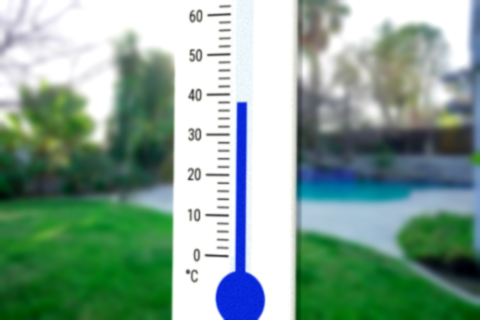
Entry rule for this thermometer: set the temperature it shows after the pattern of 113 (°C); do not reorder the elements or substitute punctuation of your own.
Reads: 38 (°C)
